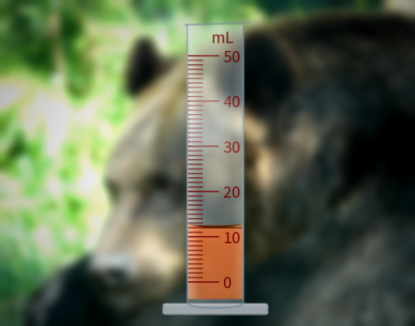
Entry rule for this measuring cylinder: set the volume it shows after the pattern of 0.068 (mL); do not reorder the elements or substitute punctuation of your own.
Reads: 12 (mL)
